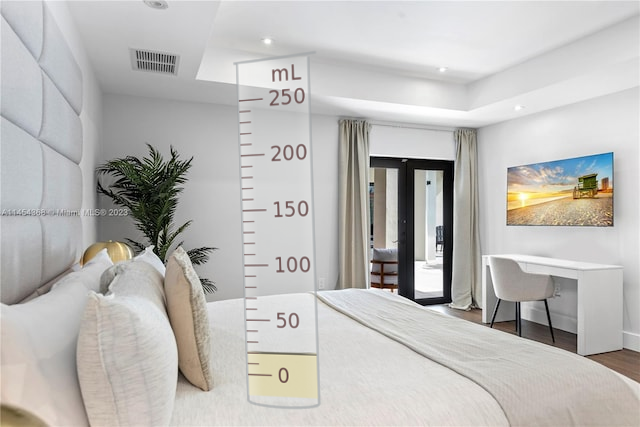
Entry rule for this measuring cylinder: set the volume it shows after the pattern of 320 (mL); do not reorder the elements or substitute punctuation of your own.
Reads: 20 (mL)
